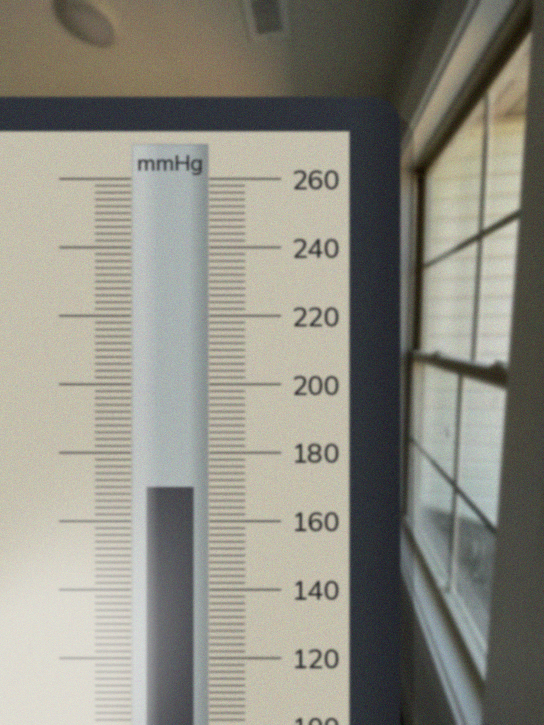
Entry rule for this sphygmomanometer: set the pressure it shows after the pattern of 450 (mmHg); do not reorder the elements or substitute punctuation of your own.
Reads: 170 (mmHg)
